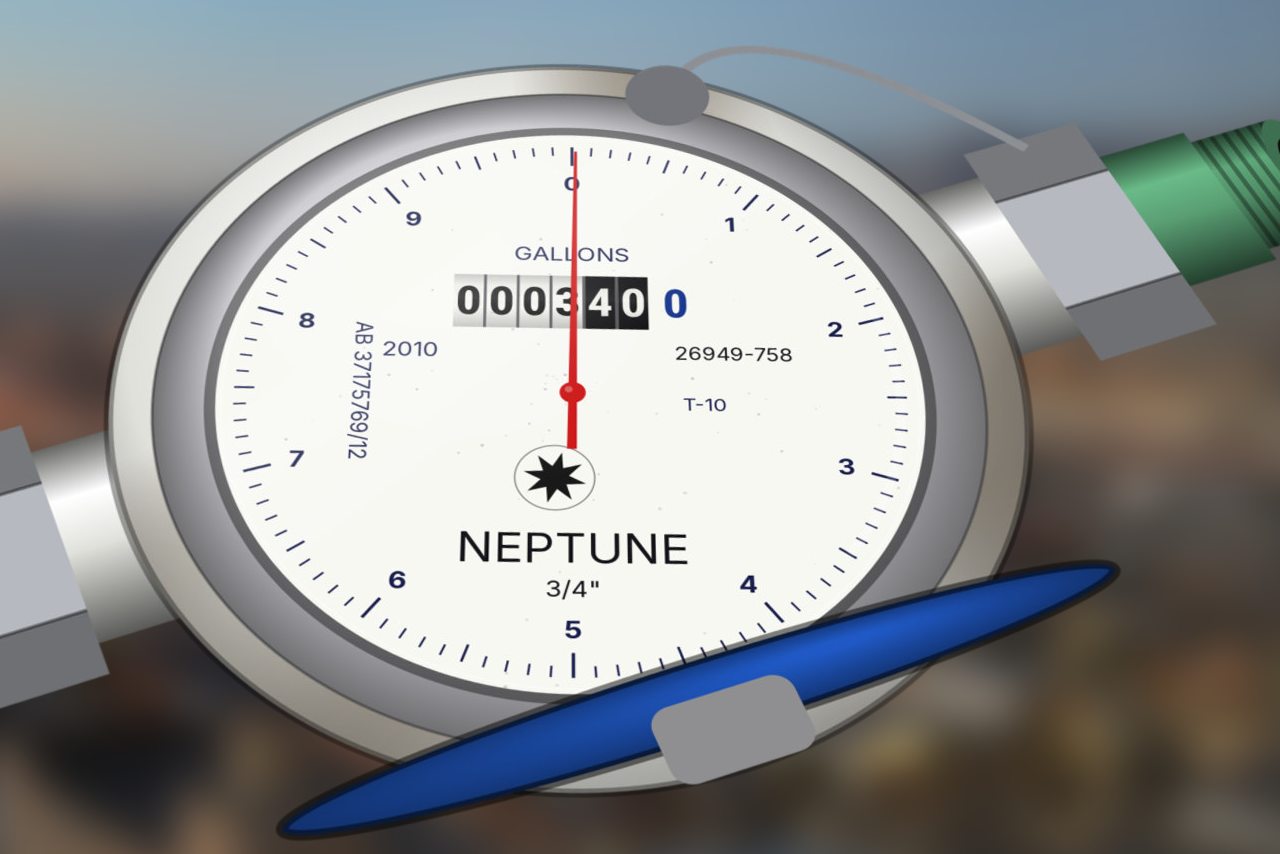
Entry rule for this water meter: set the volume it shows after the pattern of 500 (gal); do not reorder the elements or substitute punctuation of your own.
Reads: 3400.0 (gal)
